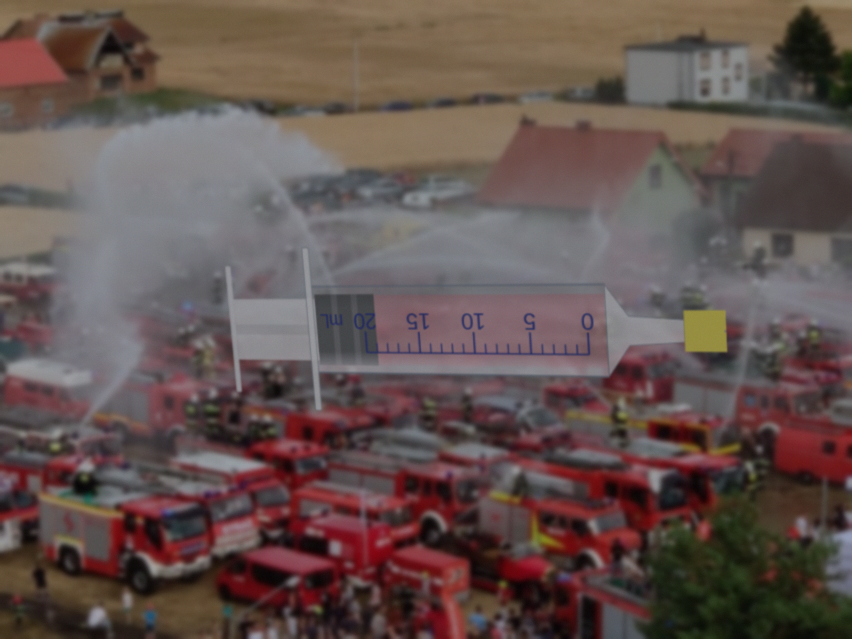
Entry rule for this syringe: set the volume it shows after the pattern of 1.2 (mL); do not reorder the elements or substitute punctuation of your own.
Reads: 19 (mL)
